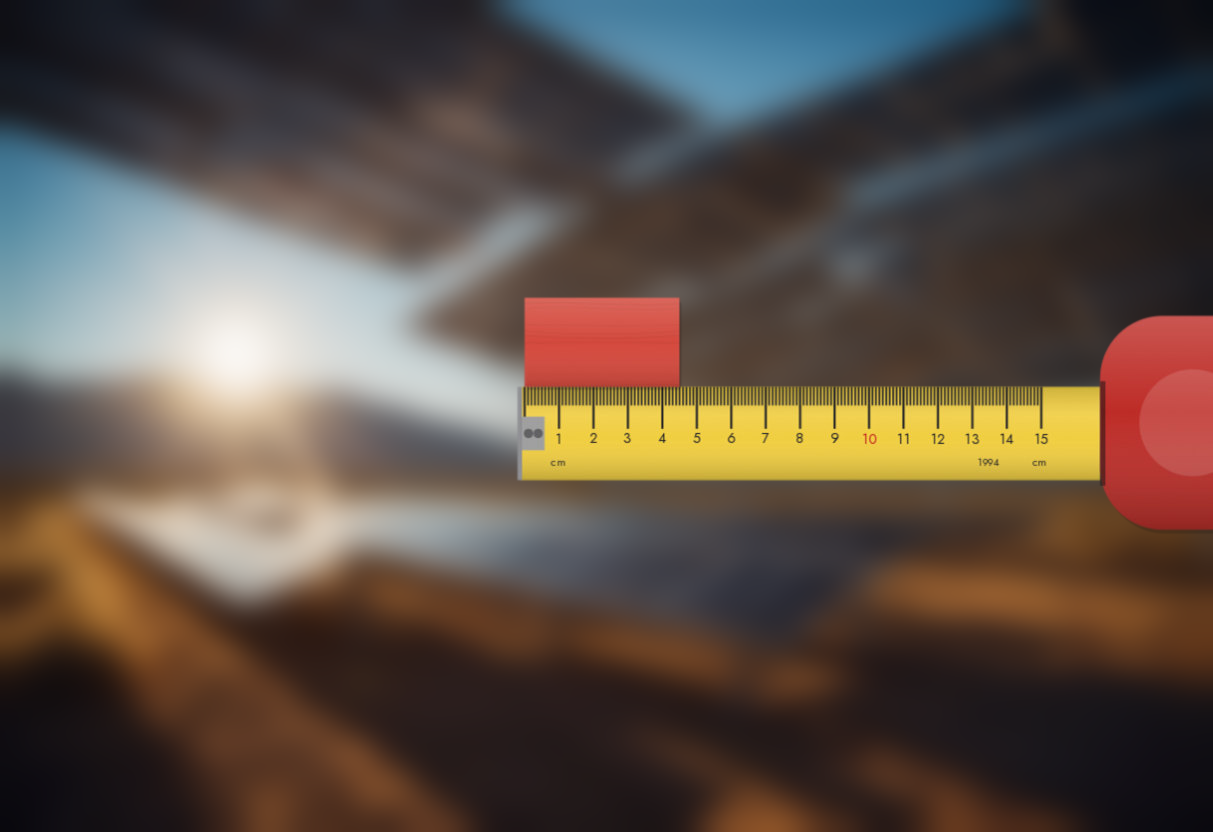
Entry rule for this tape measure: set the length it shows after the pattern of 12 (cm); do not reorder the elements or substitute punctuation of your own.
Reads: 4.5 (cm)
